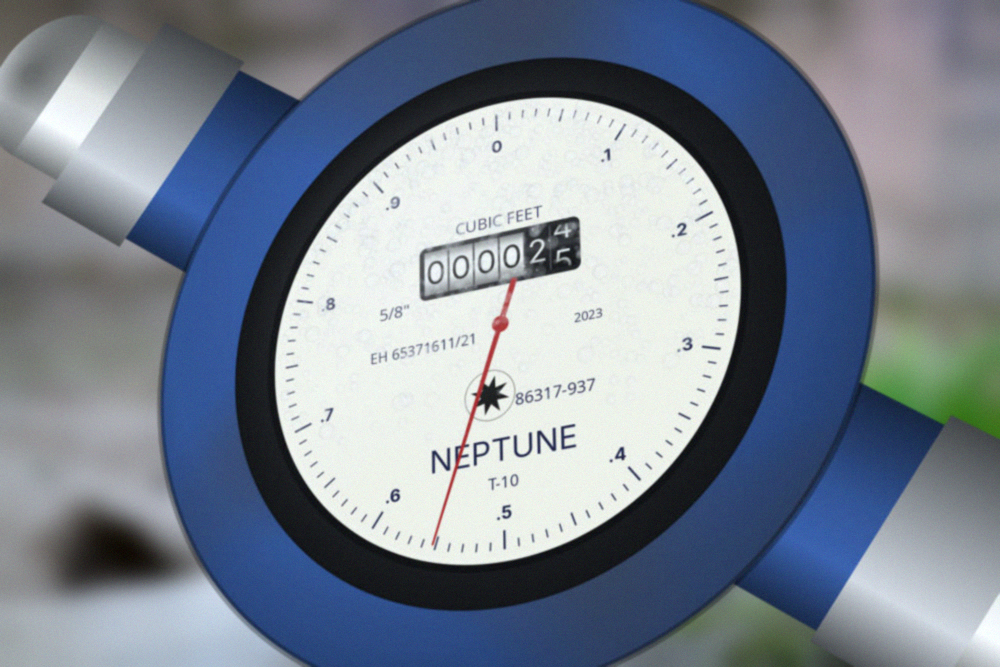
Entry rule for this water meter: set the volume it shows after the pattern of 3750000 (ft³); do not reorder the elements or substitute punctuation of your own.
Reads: 24.55 (ft³)
